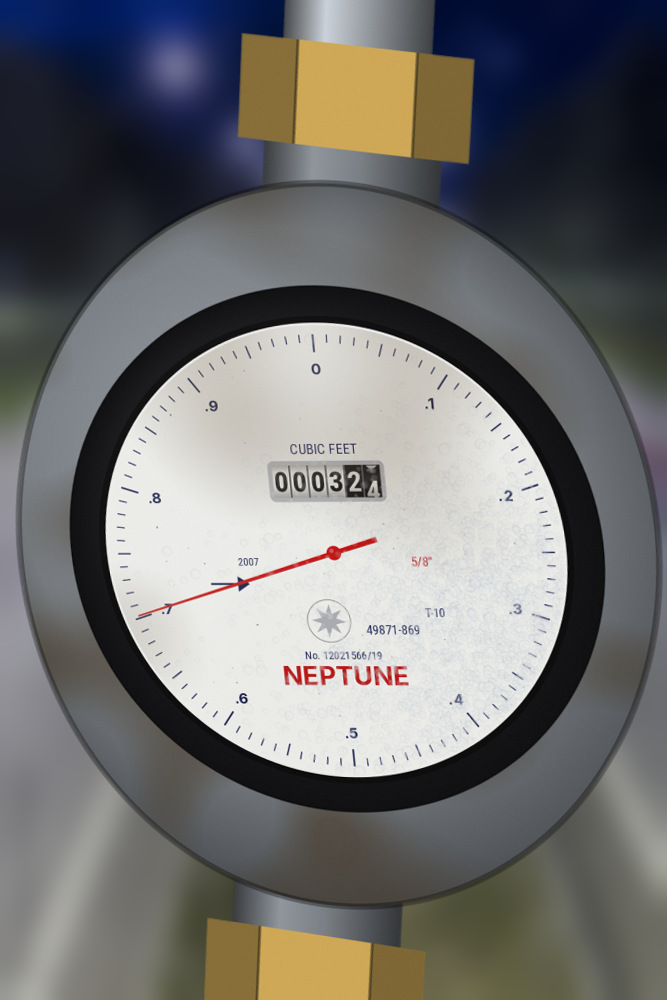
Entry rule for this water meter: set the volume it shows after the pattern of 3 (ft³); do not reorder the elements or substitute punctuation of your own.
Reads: 323.70 (ft³)
